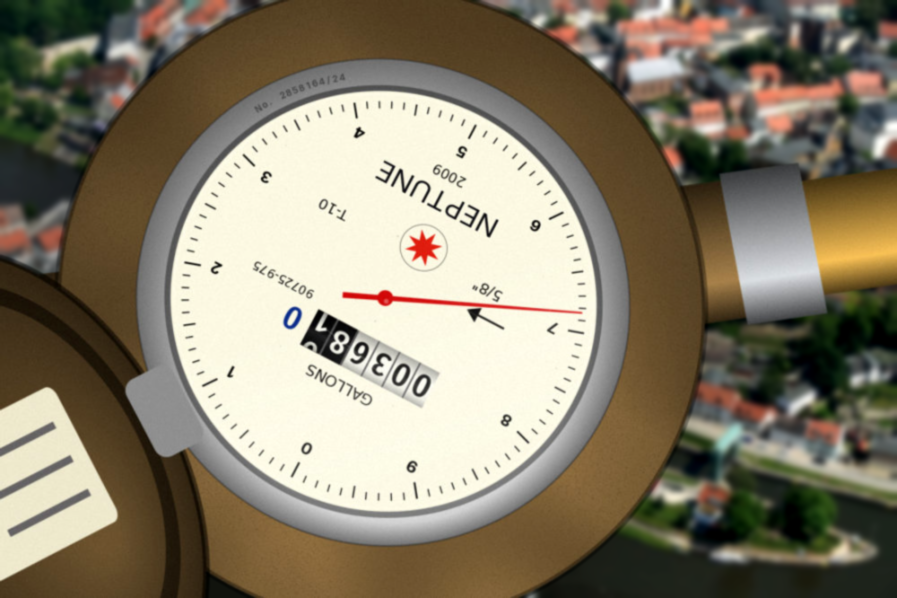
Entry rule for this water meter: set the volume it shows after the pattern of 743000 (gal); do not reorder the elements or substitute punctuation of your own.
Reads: 36806.8 (gal)
